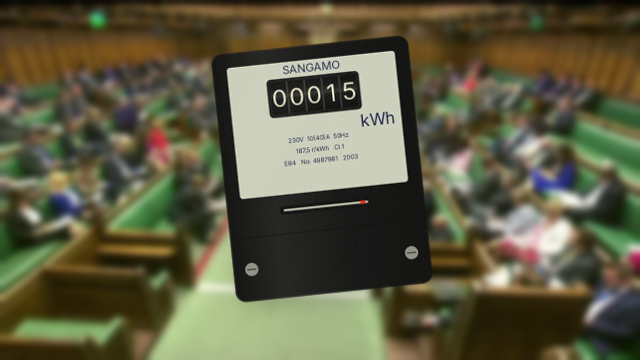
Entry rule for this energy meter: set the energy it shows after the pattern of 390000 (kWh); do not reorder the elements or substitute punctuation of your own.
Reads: 15 (kWh)
